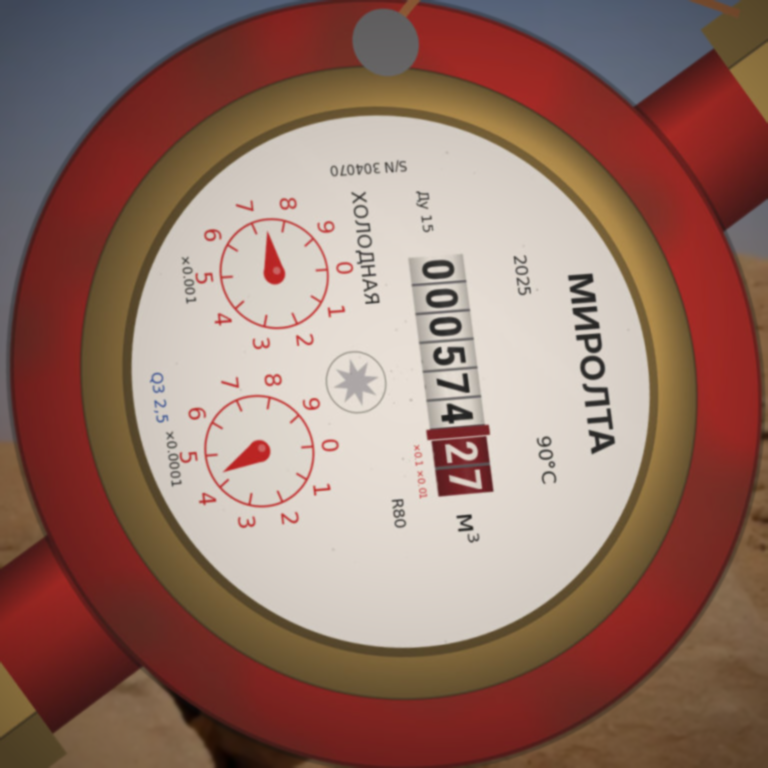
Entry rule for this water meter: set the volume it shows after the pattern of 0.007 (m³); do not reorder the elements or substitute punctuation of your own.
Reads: 574.2774 (m³)
